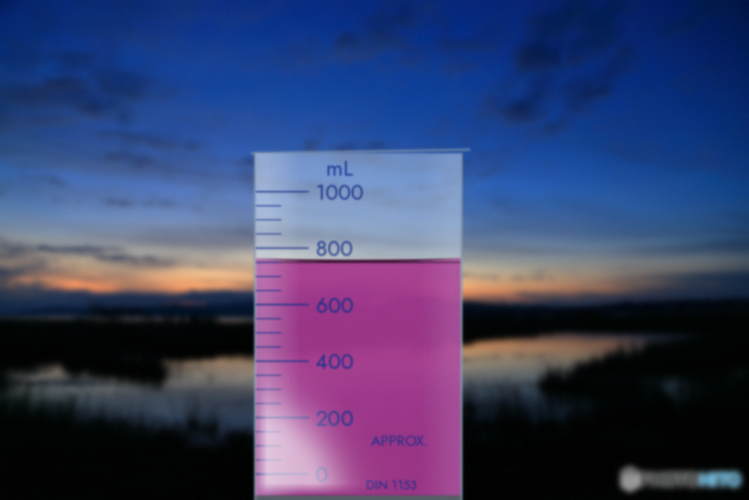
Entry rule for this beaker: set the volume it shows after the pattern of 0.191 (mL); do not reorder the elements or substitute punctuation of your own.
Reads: 750 (mL)
